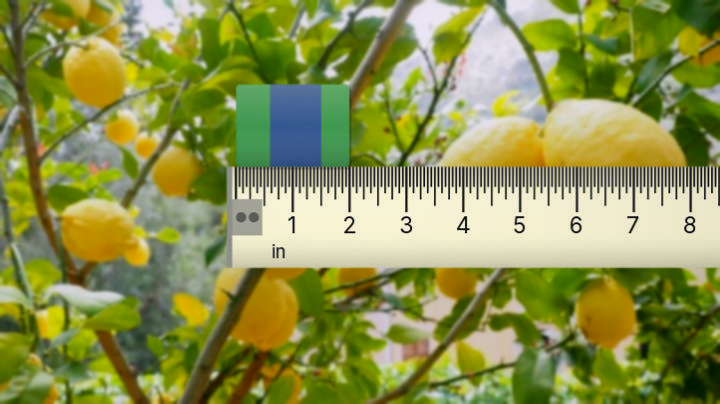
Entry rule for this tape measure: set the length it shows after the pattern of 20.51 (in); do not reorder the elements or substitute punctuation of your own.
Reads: 2 (in)
